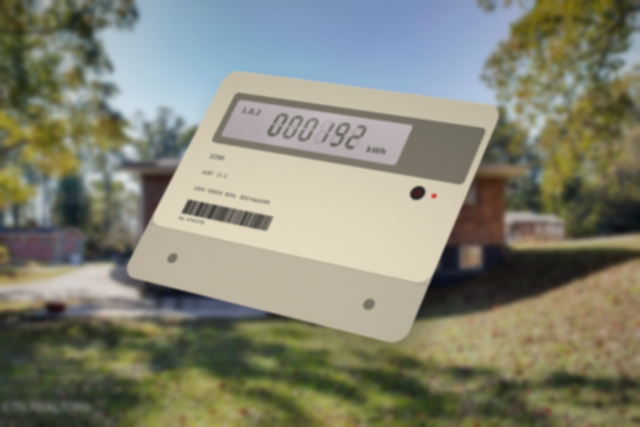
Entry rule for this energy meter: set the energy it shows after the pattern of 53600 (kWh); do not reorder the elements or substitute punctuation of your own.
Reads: 192 (kWh)
